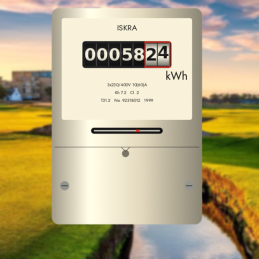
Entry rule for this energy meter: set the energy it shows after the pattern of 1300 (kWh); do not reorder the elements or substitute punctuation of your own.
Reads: 58.24 (kWh)
